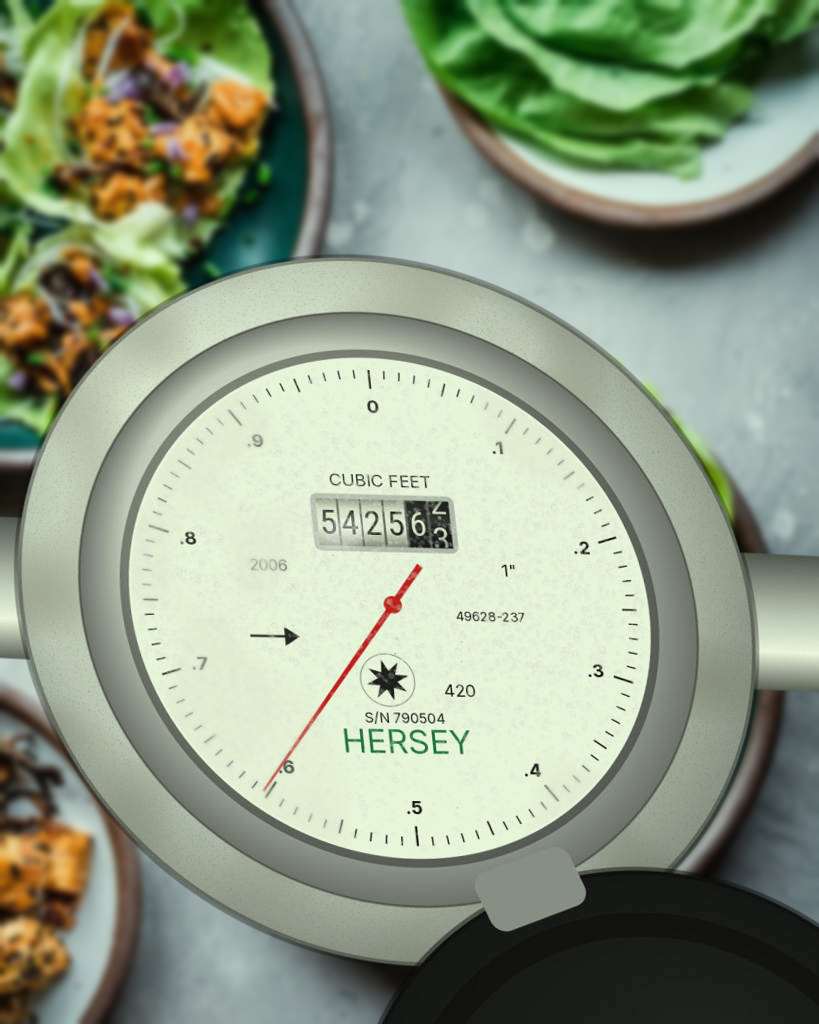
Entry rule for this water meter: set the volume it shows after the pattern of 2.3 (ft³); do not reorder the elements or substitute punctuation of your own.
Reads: 542562.60 (ft³)
